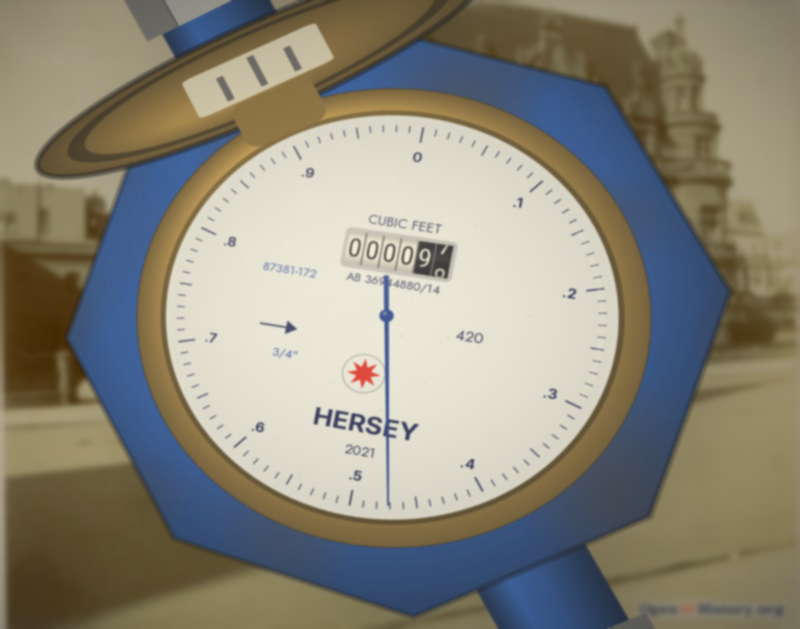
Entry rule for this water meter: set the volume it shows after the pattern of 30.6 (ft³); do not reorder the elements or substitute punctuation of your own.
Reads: 97.47 (ft³)
